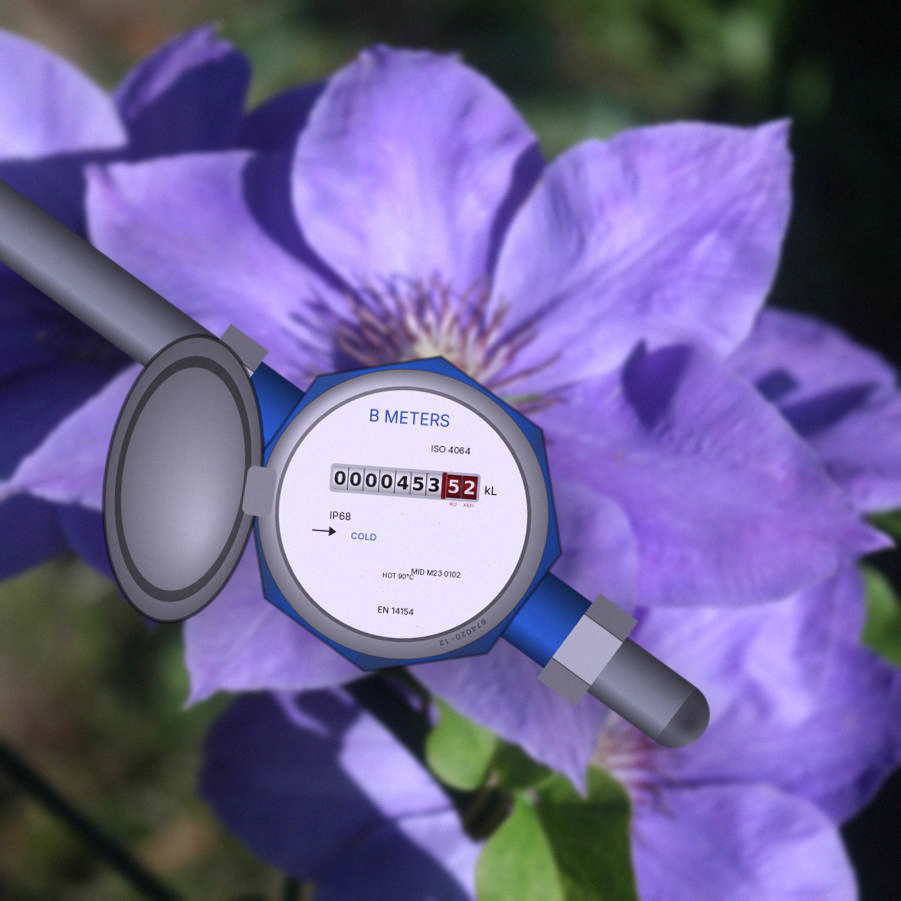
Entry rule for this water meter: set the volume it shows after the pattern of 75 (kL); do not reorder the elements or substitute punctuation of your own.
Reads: 453.52 (kL)
